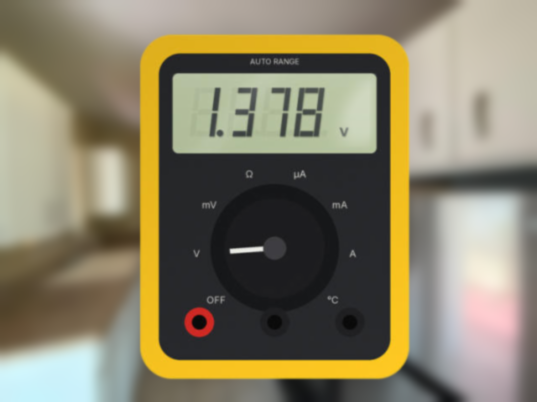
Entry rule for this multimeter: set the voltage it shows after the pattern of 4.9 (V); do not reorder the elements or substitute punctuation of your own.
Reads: 1.378 (V)
